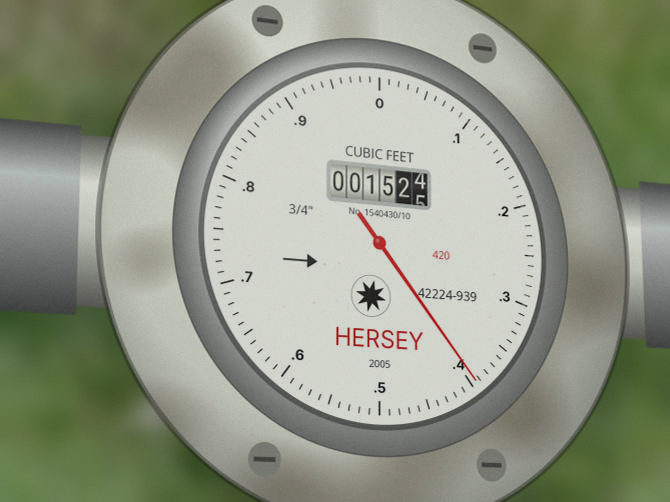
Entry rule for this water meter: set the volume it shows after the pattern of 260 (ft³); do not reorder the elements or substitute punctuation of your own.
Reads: 1524.39 (ft³)
